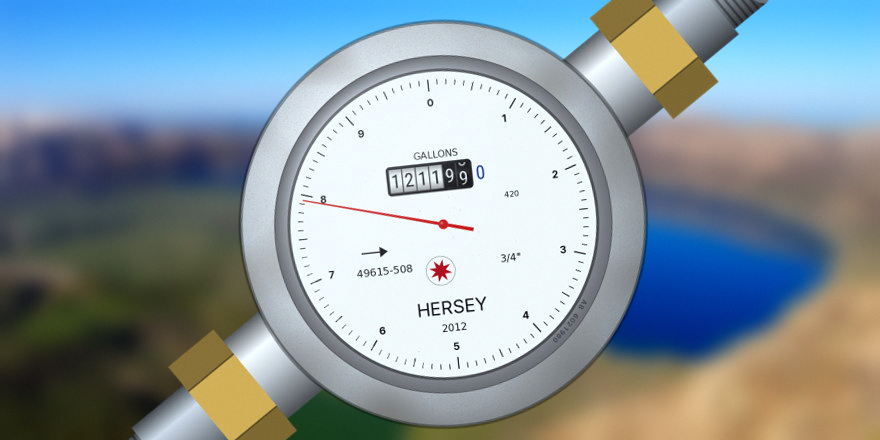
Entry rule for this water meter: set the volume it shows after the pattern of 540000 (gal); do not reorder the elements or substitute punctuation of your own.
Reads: 1211987.9 (gal)
